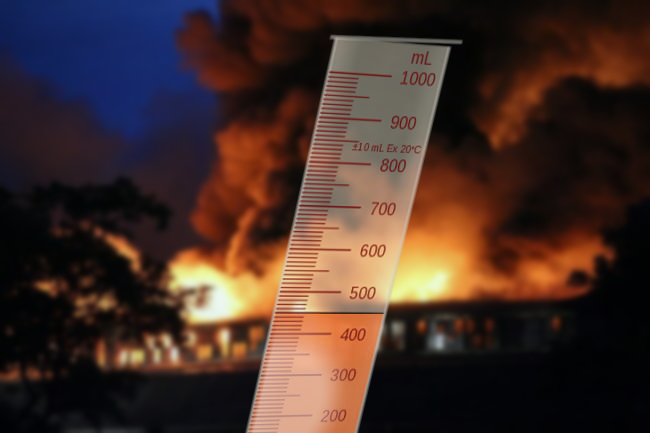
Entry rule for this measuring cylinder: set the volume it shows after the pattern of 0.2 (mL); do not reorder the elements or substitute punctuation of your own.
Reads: 450 (mL)
